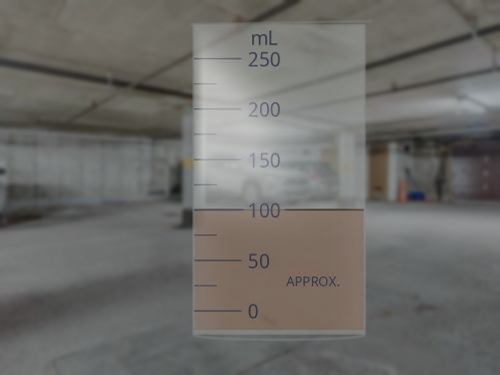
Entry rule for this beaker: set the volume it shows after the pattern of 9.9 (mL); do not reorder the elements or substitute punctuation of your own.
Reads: 100 (mL)
